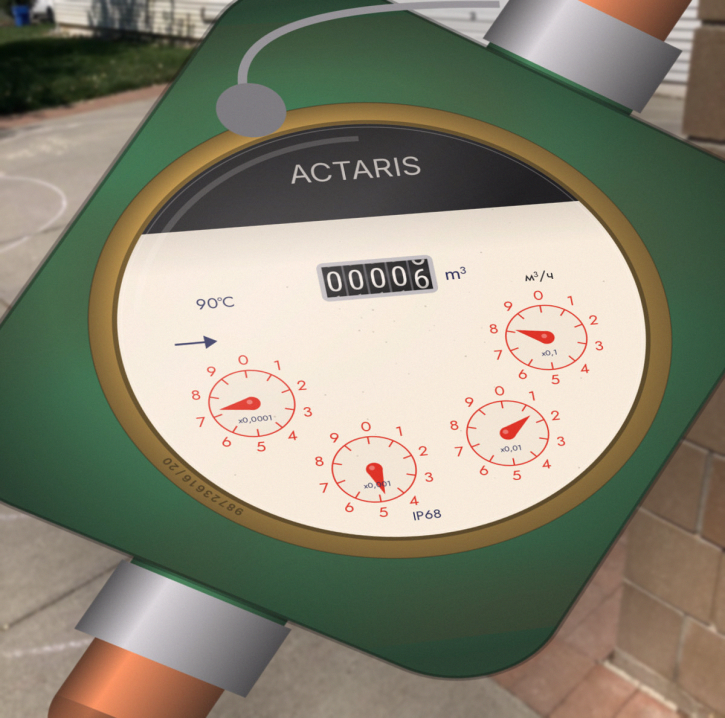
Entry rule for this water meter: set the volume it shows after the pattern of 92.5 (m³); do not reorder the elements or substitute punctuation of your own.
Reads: 5.8147 (m³)
